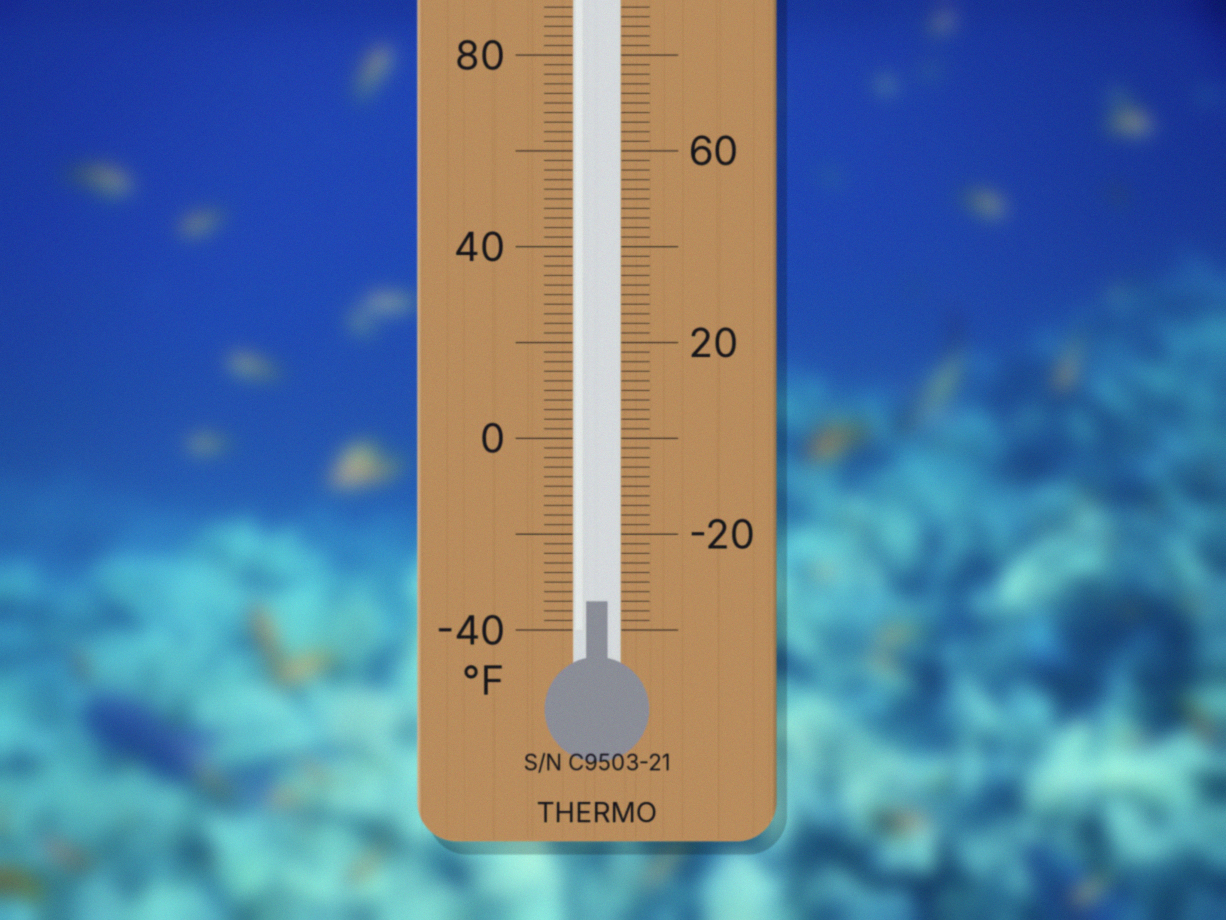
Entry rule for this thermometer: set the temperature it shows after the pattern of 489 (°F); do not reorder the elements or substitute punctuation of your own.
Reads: -34 (°F)
